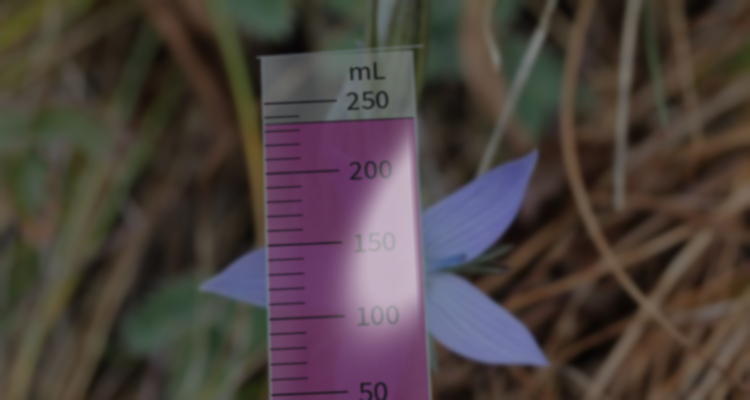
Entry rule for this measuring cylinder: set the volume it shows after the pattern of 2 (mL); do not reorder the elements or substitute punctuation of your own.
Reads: 235 (mL)
